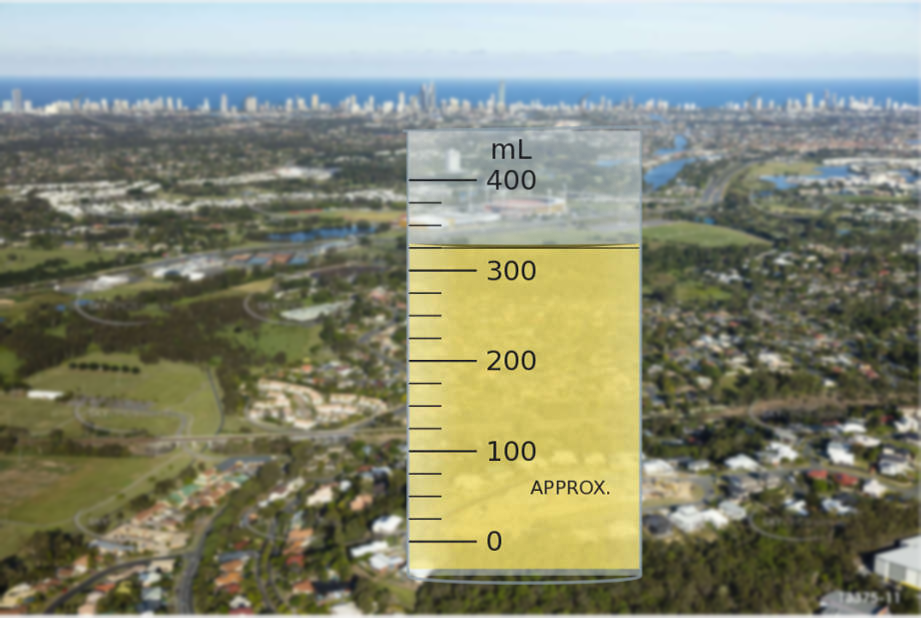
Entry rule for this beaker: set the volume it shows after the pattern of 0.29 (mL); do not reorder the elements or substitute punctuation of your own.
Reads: 325 (mL)
